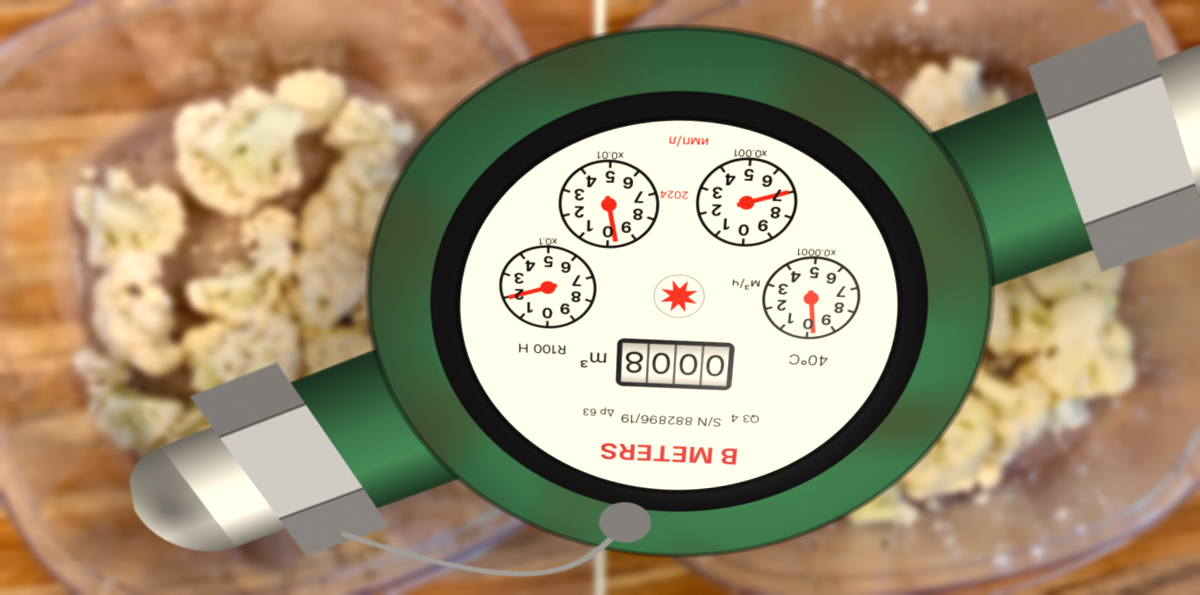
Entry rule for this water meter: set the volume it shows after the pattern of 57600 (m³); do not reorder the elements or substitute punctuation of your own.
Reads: 8.1969 (m³)
